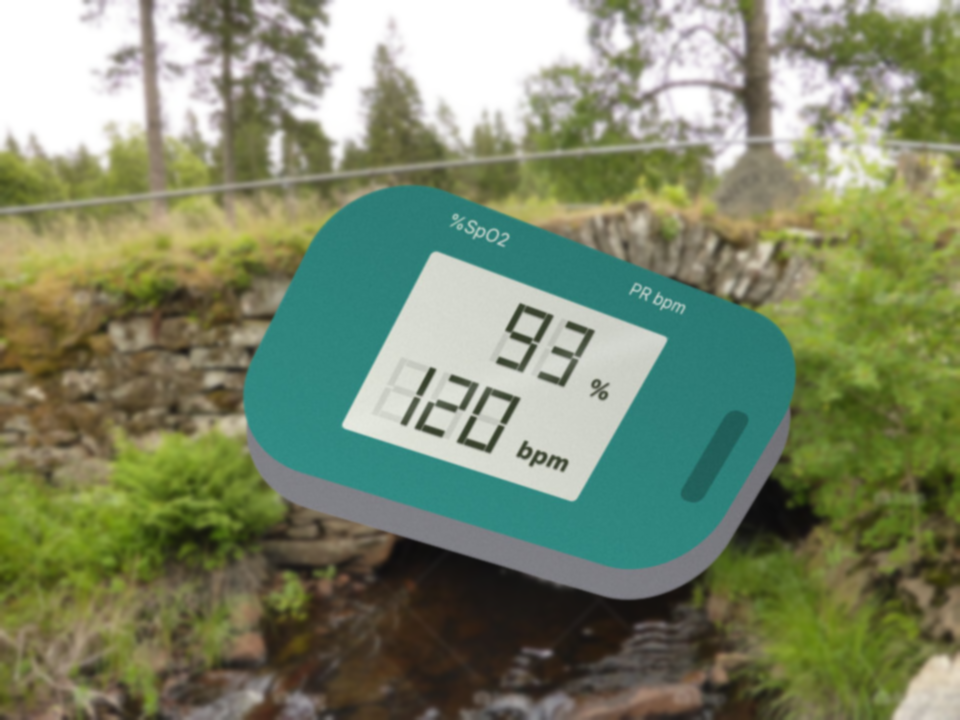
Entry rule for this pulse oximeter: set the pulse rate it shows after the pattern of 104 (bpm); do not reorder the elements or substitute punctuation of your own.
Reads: 120 (bpm)
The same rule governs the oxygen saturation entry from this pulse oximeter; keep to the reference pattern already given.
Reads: 93 (%)
